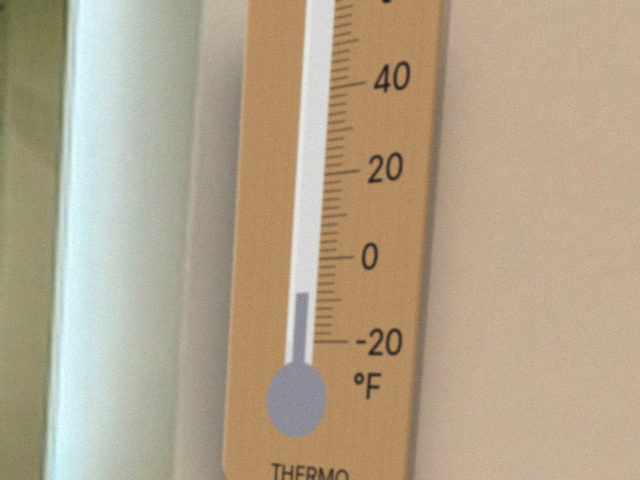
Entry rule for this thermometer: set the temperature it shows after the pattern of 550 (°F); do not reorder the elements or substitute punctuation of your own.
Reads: -8 (°F)
